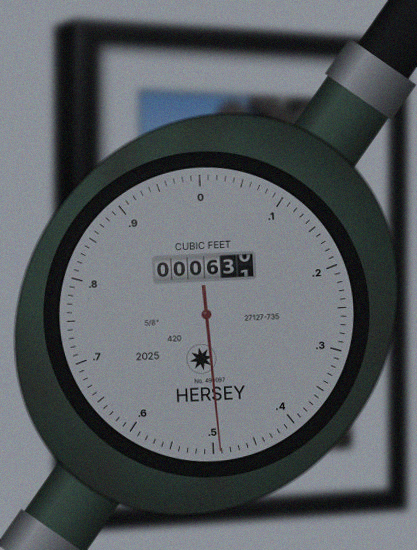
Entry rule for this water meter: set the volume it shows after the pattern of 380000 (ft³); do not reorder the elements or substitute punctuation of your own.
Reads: 630.49 (ft³)
